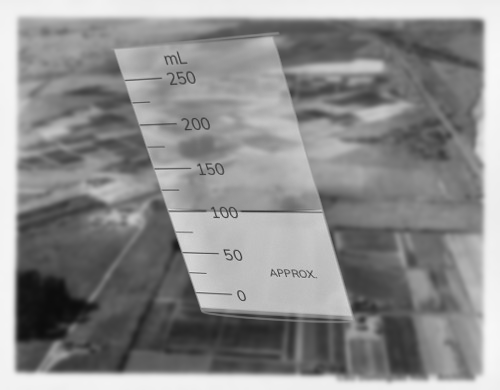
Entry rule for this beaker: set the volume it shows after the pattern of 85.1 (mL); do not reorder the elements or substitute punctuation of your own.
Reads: 100 (mL)
